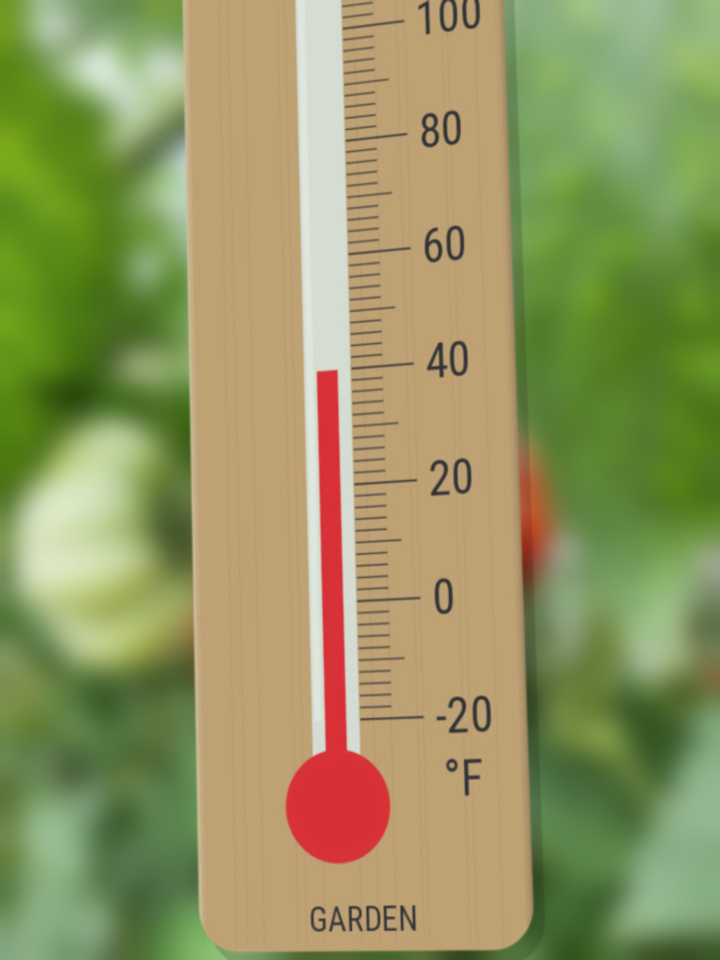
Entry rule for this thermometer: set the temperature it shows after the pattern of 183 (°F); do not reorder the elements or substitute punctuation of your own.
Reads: 40 (°F)
